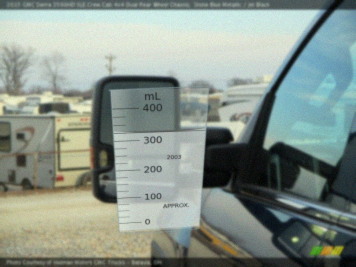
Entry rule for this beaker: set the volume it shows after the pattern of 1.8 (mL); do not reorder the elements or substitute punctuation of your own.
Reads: 325 (mL)
